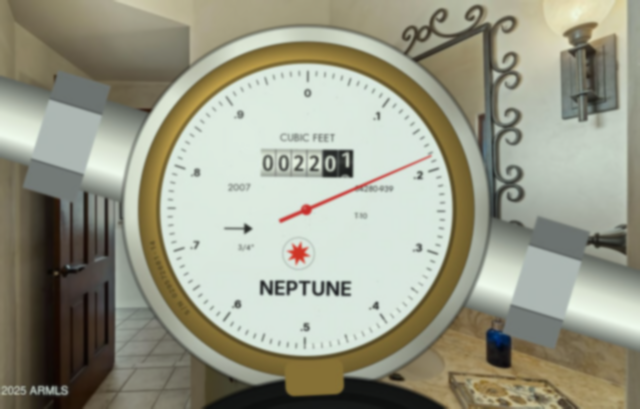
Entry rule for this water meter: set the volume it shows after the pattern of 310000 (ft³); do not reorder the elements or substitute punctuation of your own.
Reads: 2201.18 (ft³)
